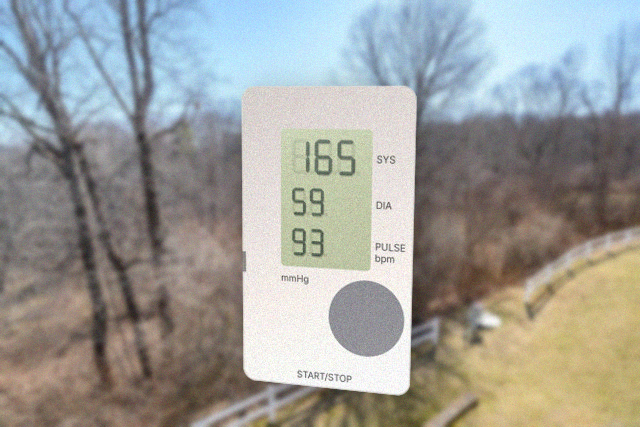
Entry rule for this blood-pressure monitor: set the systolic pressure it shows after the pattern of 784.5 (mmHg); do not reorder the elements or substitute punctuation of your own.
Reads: 165 (mmHg)
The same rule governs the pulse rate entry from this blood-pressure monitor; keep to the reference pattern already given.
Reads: 93 (bpm)
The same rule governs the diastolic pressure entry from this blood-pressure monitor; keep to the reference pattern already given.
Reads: 59 (mmHg)
